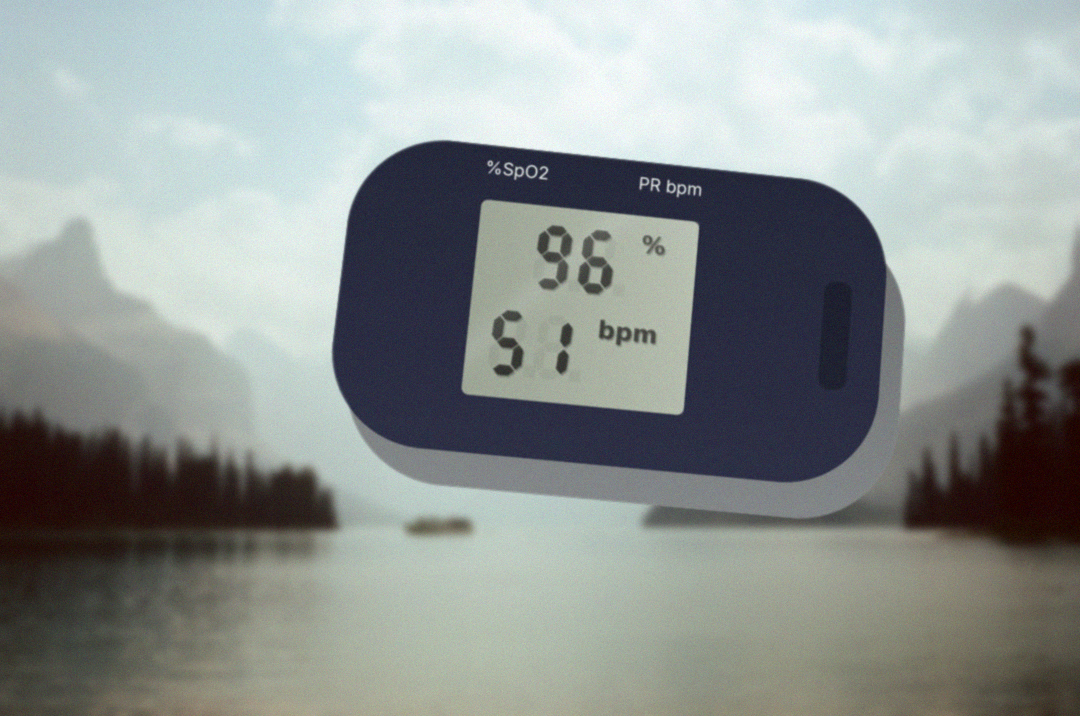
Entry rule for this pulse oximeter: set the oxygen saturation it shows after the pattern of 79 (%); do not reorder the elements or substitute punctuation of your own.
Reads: 96 (%)
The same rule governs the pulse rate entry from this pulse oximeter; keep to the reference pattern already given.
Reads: 51 (bpm)
